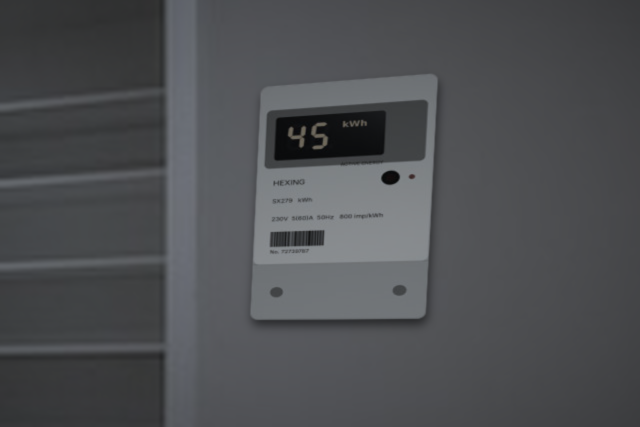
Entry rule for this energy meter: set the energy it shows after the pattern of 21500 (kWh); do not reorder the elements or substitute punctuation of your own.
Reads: 45 (kWh)
